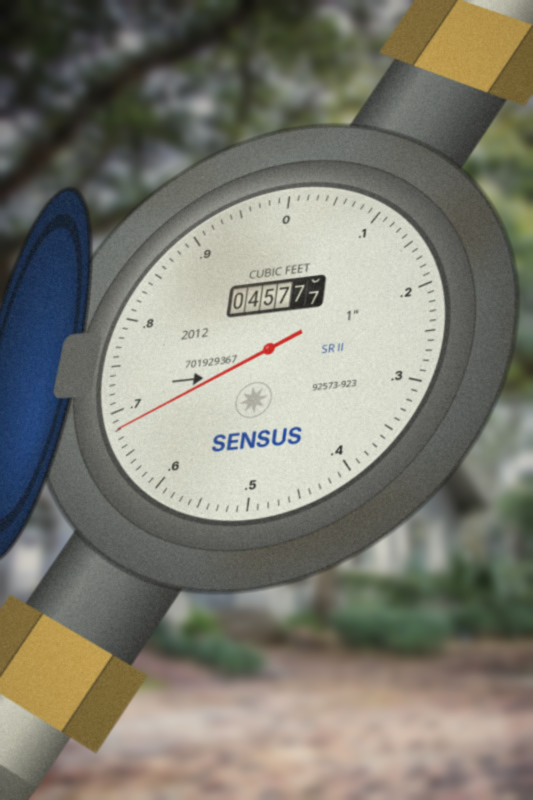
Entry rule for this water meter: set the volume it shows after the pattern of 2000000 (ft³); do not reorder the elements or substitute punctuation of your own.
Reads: 45776.68 (ft³)
